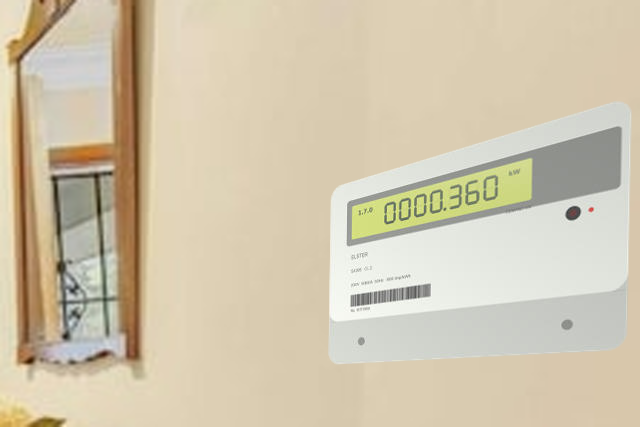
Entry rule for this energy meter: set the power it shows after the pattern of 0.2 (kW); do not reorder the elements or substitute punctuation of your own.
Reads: 0.360 (kW)
